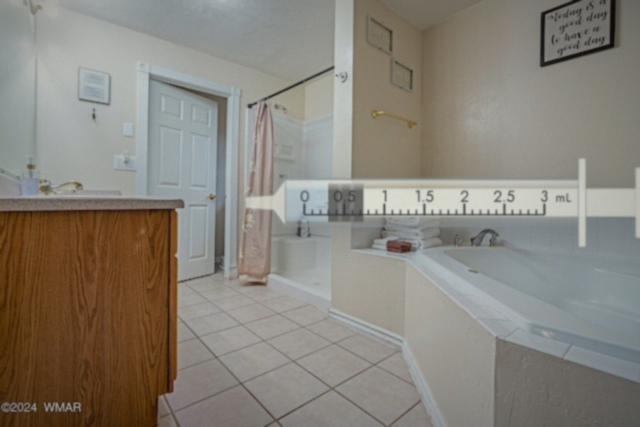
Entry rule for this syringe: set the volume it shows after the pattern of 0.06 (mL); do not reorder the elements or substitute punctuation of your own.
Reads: 0.3 (mL)
